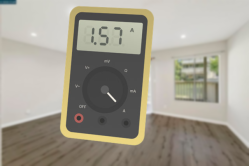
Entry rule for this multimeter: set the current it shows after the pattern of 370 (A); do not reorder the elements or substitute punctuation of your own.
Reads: 1.57 (A)
